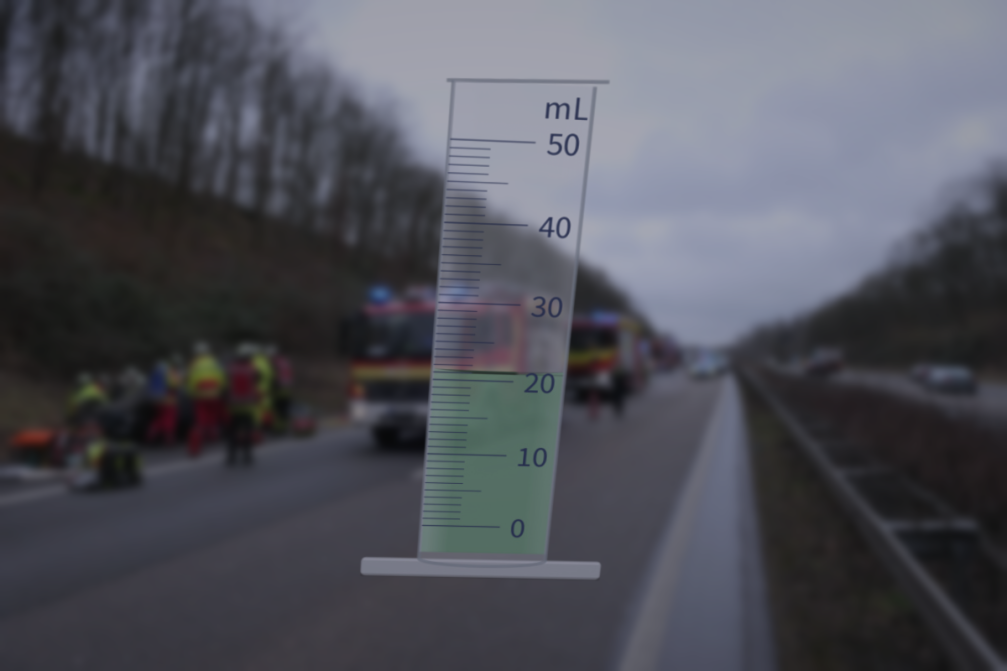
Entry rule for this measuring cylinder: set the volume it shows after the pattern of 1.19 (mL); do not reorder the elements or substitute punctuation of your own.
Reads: 21 (mL)
